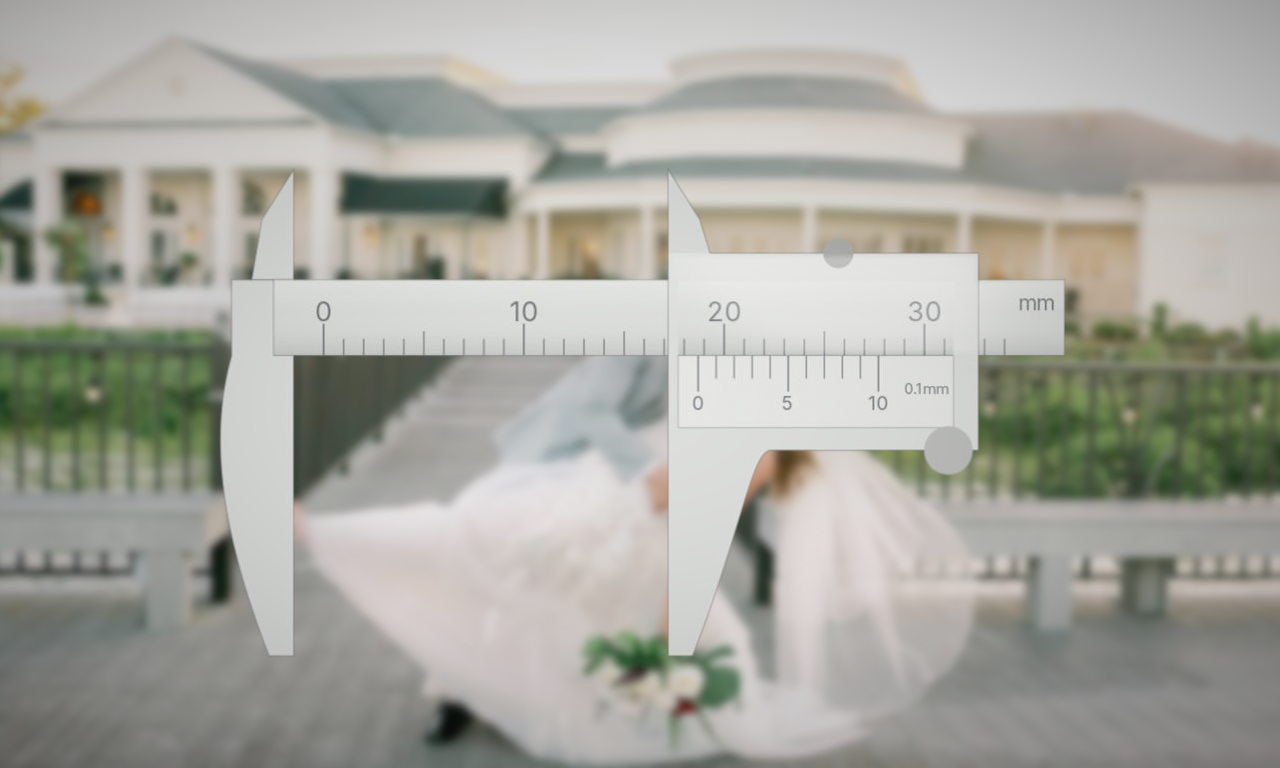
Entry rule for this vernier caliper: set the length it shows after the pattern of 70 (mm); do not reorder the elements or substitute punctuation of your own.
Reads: 18.7 (mm)
